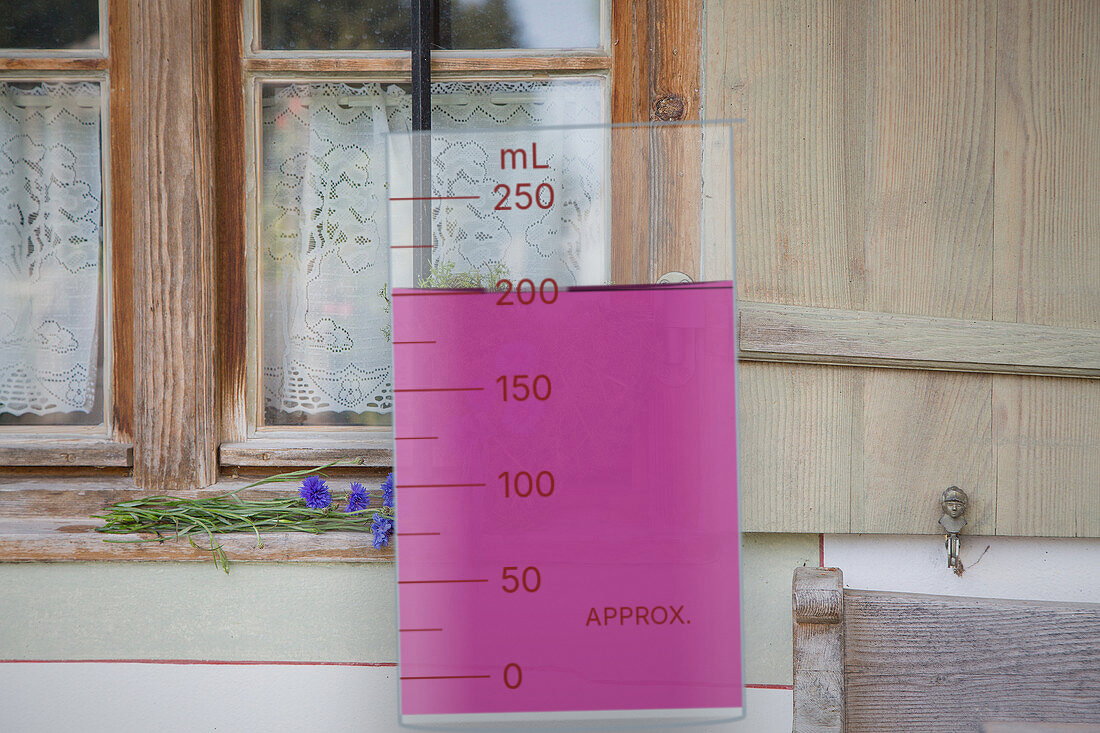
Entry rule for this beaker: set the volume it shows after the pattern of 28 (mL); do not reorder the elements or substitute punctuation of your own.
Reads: 200 (mL)
